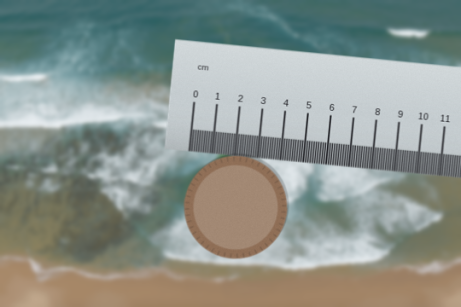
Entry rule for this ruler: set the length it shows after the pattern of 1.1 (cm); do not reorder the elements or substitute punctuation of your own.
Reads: 4.5 (cm)
